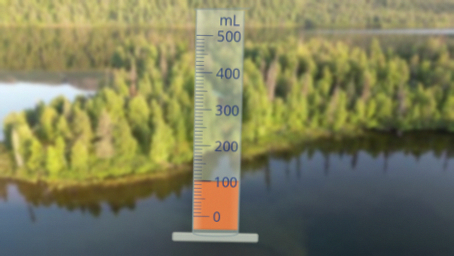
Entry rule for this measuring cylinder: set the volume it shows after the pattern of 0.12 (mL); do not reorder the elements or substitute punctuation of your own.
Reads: 100 (mL)
